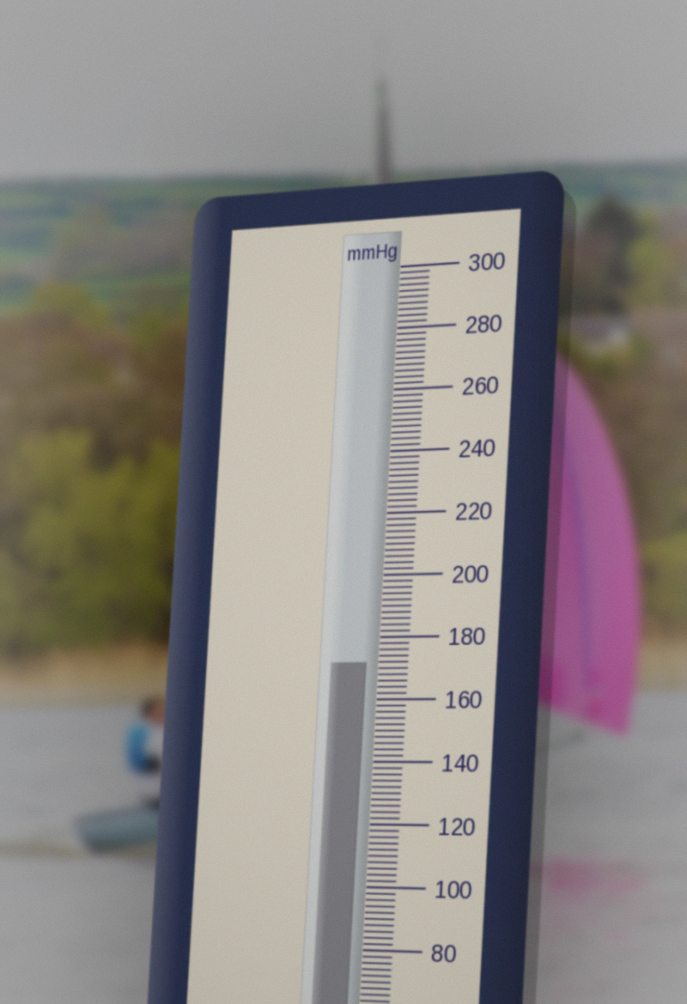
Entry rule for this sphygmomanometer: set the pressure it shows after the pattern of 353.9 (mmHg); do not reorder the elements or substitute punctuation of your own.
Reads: 172 (mmHg)
